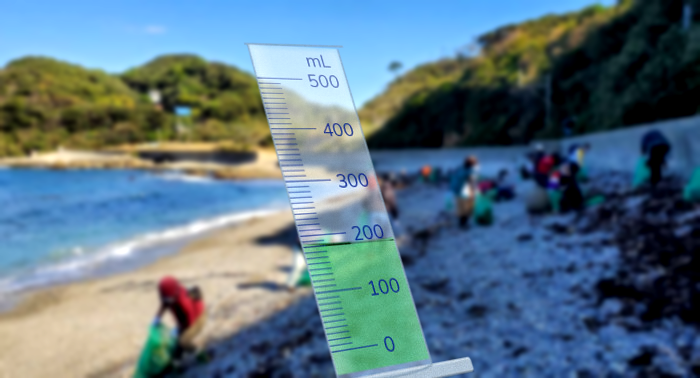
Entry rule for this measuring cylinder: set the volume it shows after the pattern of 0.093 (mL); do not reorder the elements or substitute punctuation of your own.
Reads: 180 (mL)
